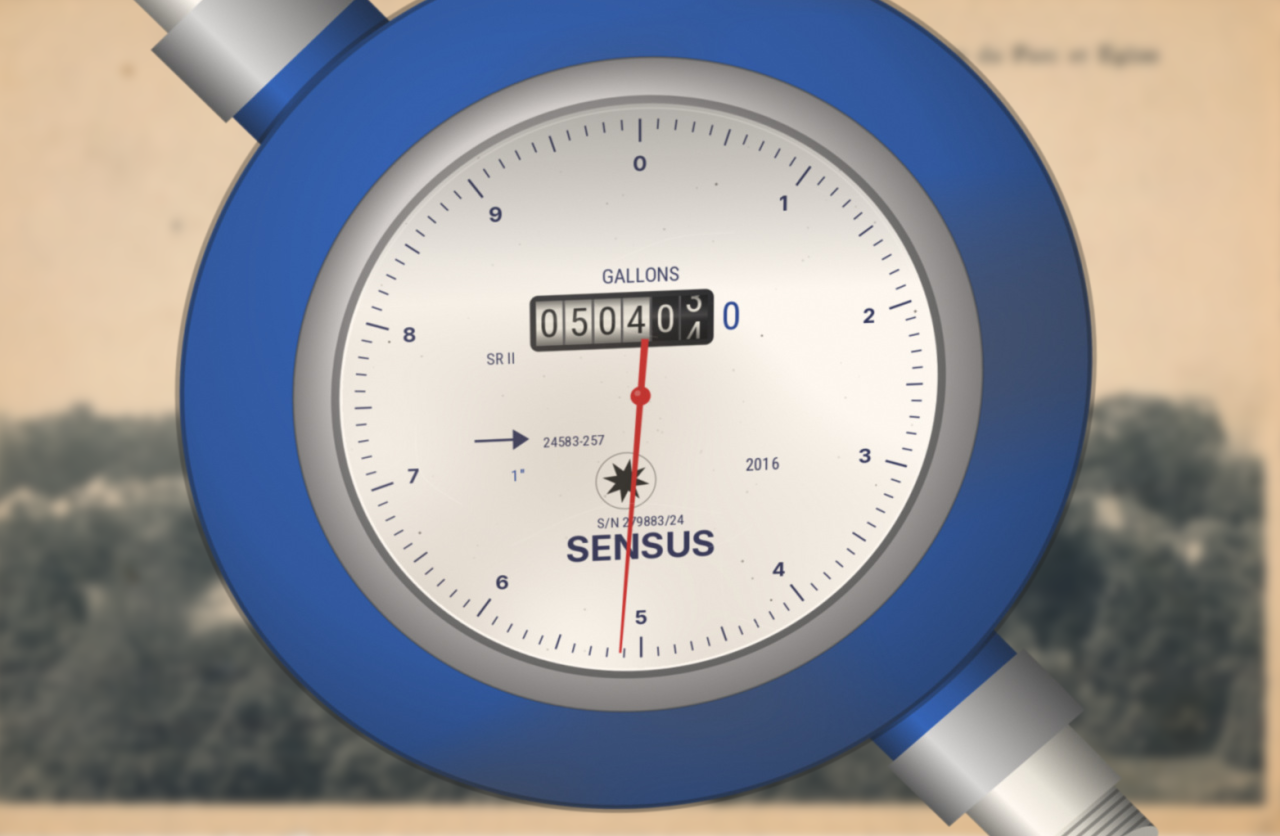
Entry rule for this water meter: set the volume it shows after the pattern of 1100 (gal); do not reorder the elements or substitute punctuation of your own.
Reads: 504035.1 (gal)
